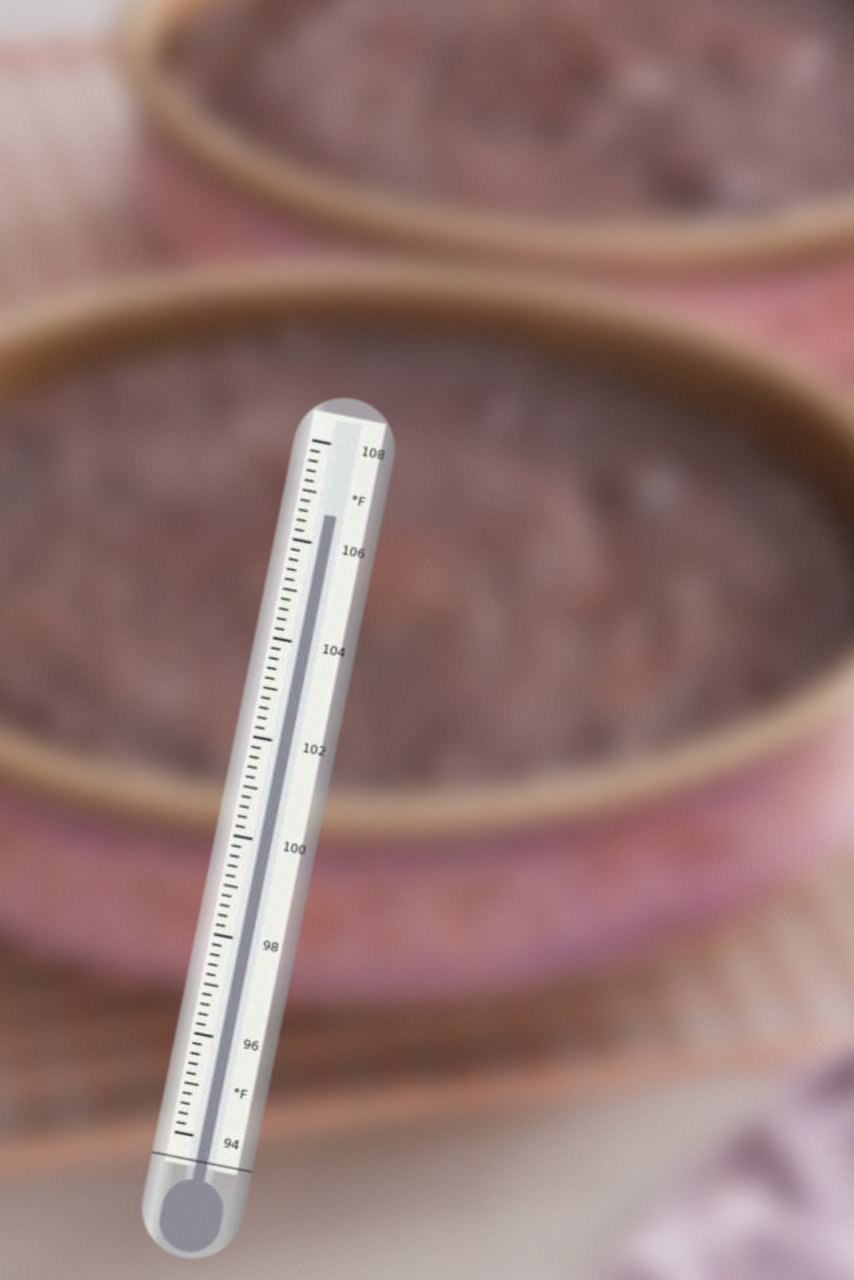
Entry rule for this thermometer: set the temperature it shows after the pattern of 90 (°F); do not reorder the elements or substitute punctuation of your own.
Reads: 106.6 (°F)
